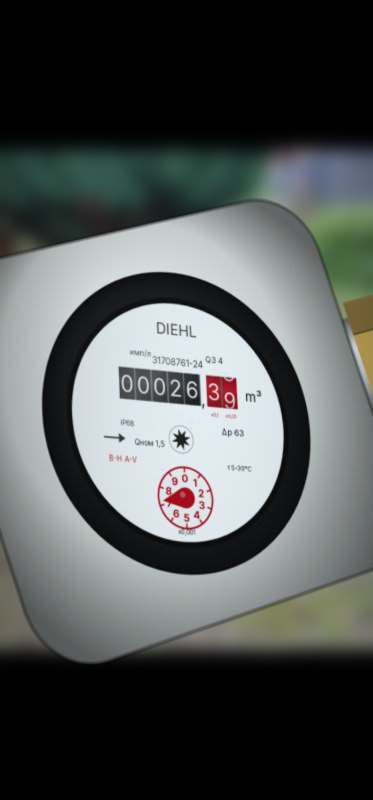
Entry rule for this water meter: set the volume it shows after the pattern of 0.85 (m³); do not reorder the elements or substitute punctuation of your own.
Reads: 26.387 (m³)
